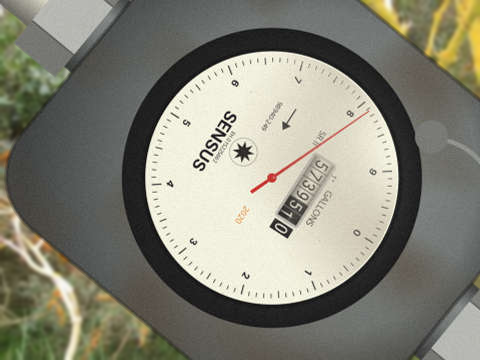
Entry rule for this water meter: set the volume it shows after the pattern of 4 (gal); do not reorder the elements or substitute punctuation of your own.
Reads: 5739508.1 (gal)
